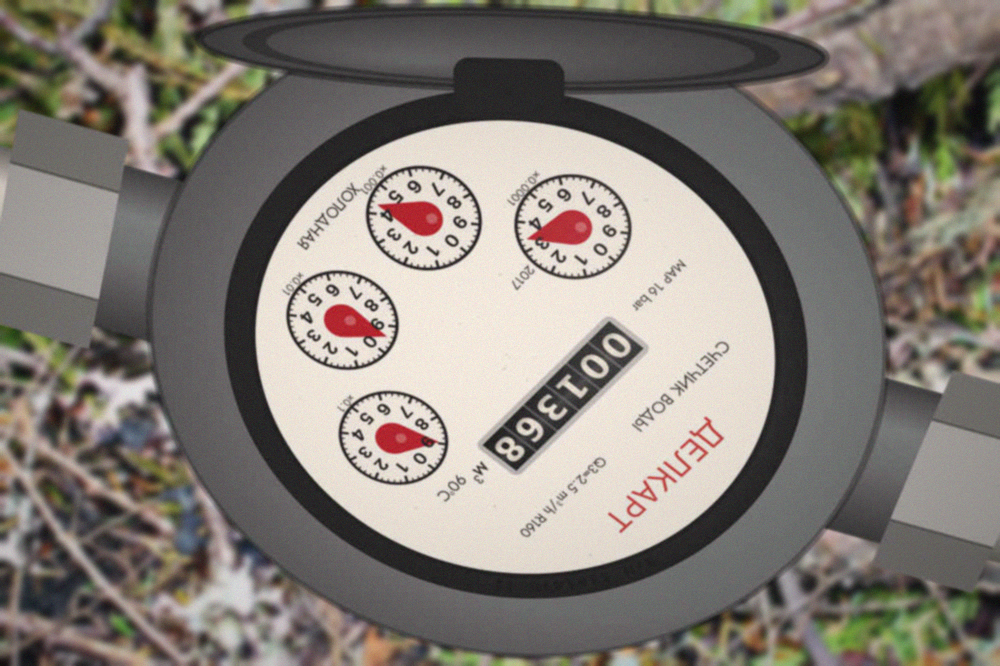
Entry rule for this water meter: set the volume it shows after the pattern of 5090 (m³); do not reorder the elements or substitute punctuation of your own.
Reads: 1368.8943 (m³)
